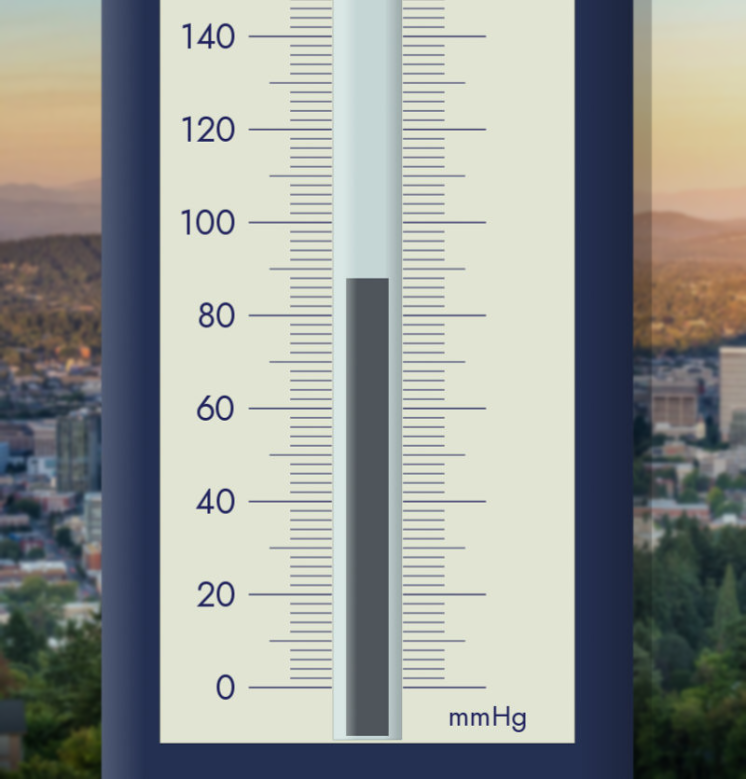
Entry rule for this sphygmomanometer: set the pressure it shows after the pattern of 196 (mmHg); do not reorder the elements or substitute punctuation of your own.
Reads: 88 (mmHg)
